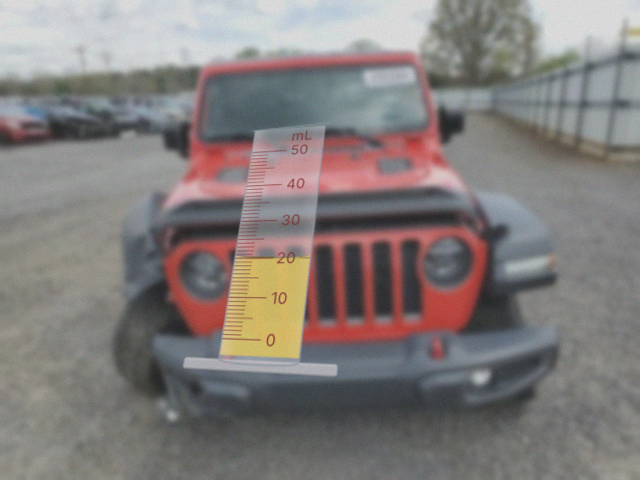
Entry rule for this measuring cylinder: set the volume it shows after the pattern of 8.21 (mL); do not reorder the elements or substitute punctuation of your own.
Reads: 20 (mL)
